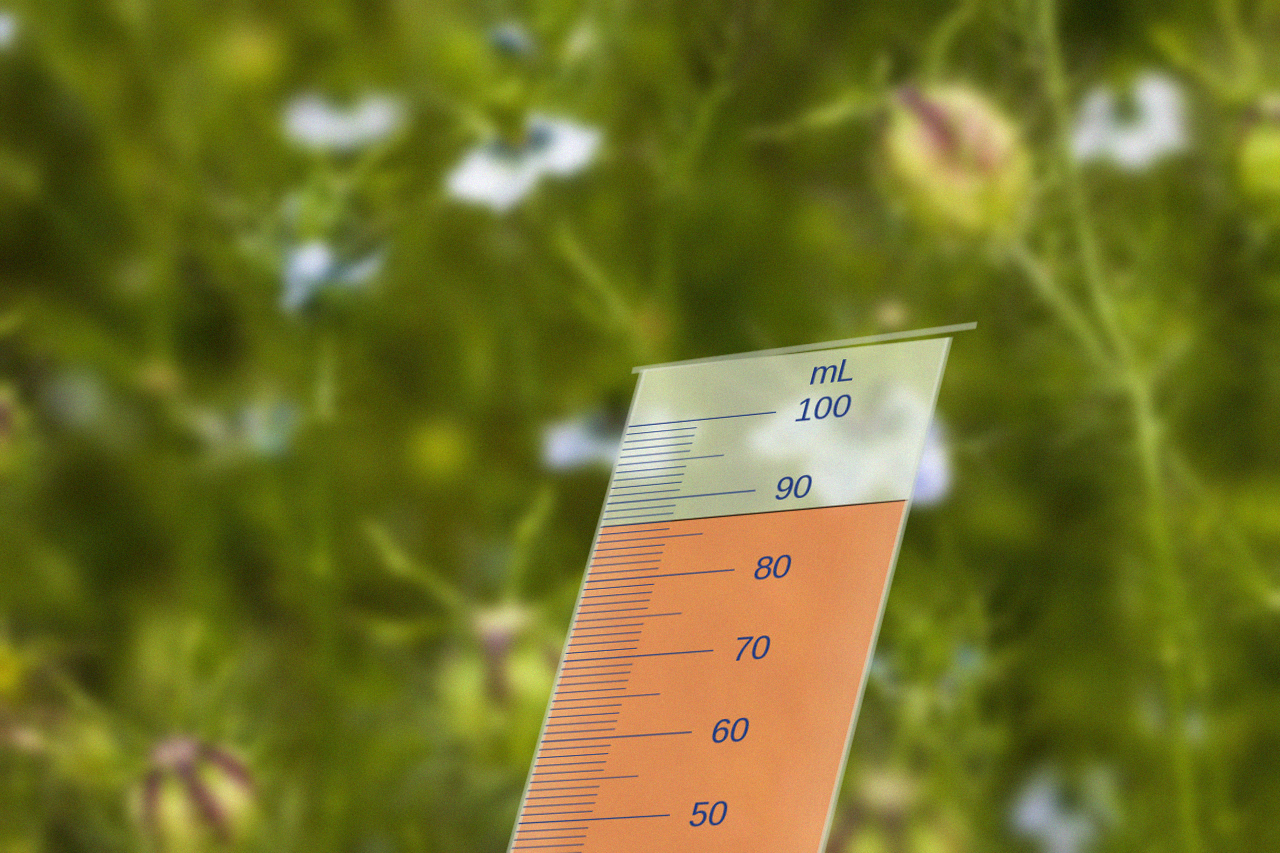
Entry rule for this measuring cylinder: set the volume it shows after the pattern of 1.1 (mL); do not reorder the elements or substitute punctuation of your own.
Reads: 87 (mL)
